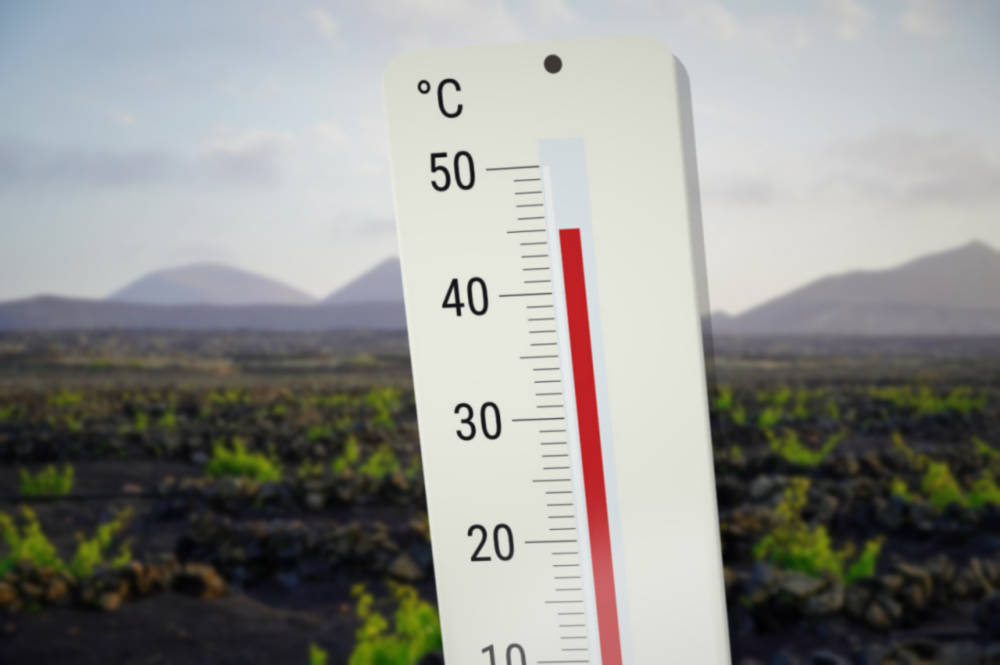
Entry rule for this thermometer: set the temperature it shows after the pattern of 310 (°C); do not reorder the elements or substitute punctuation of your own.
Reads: 45 (°C)
